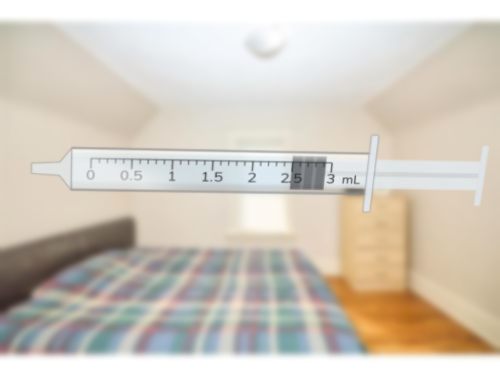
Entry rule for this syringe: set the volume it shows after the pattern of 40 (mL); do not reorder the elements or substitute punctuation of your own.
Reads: 2.5 (mL)
